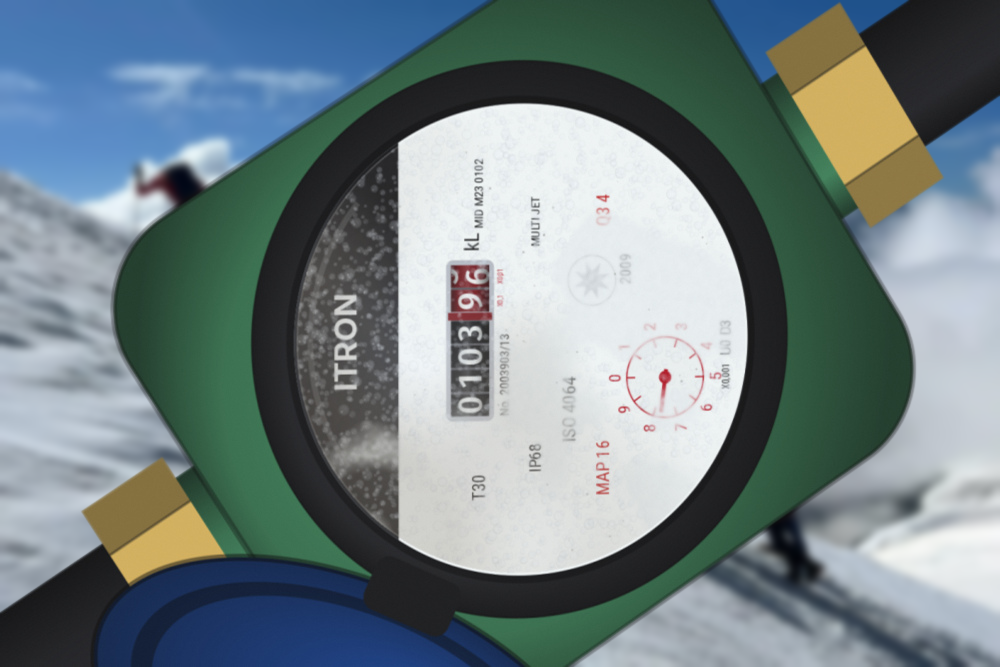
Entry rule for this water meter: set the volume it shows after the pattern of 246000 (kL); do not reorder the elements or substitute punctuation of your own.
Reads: 103.957 (kL)
